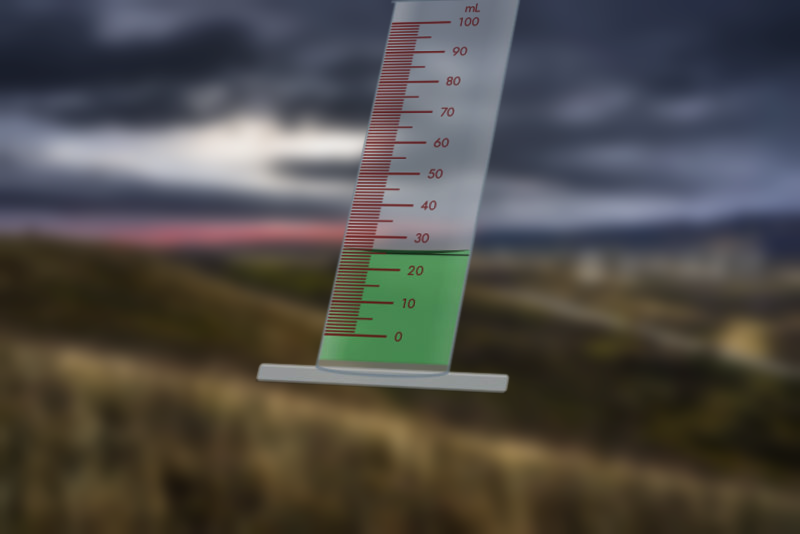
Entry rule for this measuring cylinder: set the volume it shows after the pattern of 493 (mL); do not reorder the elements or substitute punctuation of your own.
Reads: 25 (mL)
